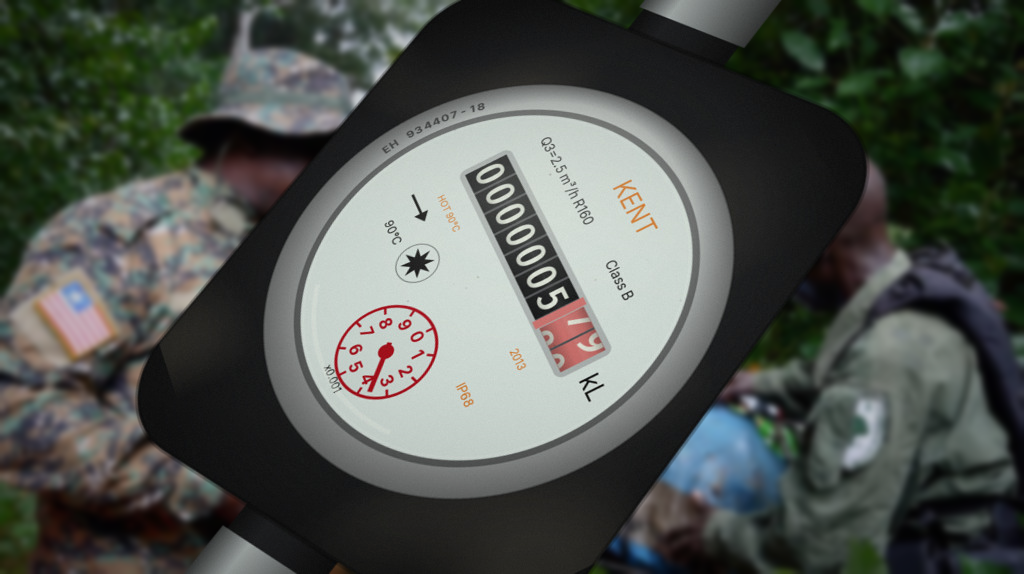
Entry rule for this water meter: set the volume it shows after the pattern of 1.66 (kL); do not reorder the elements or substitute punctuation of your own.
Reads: 5.793 (kL)
